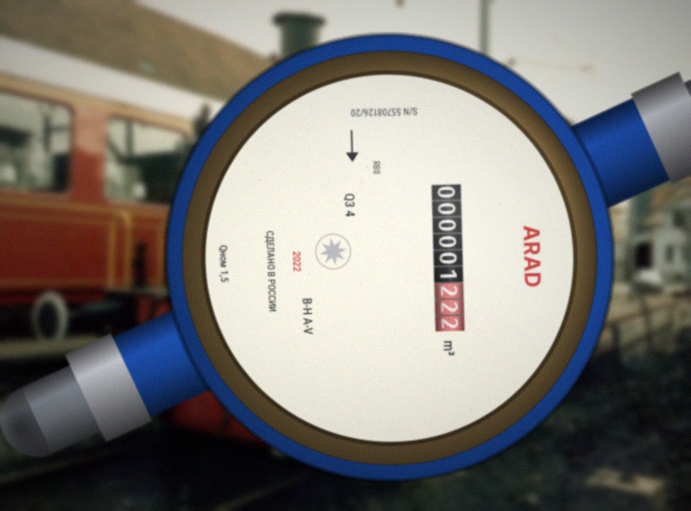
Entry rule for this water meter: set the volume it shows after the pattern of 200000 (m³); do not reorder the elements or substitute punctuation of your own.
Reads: 1.222 (m³)
